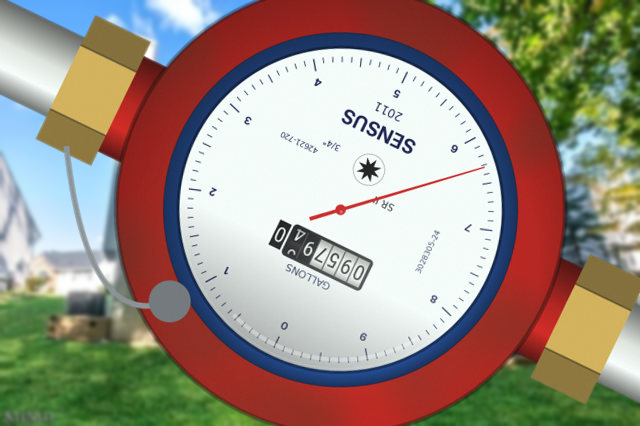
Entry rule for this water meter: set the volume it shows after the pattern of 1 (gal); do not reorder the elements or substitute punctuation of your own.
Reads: 957936.3 (gal)
